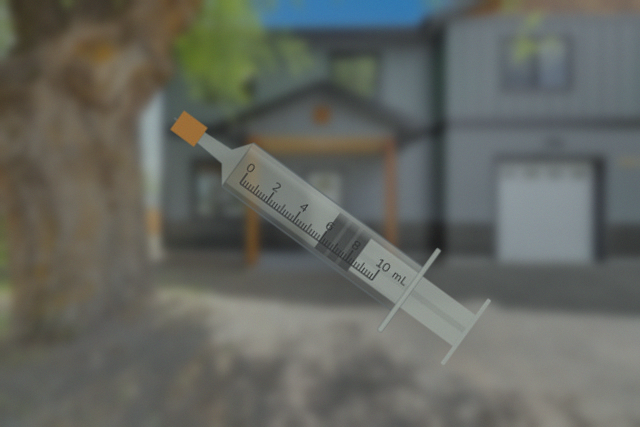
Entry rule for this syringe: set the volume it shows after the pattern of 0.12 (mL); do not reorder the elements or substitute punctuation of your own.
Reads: 6 (mL)
